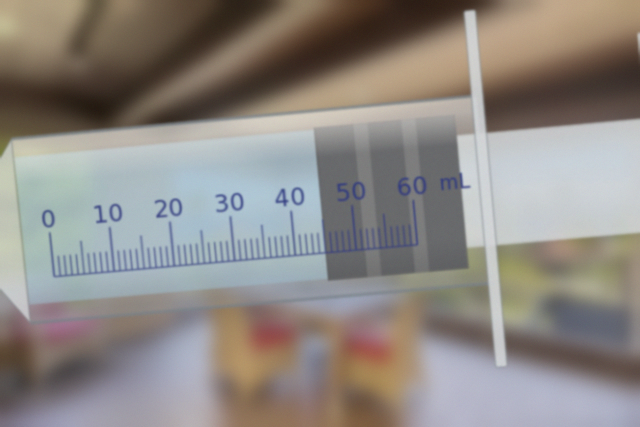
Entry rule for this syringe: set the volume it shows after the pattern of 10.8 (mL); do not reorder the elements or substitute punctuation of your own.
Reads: 45 (mL)
